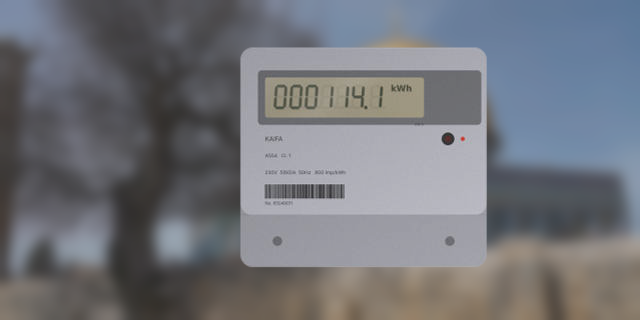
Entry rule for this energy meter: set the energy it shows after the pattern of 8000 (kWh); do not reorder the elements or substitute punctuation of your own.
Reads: 114.1 (kWh)
